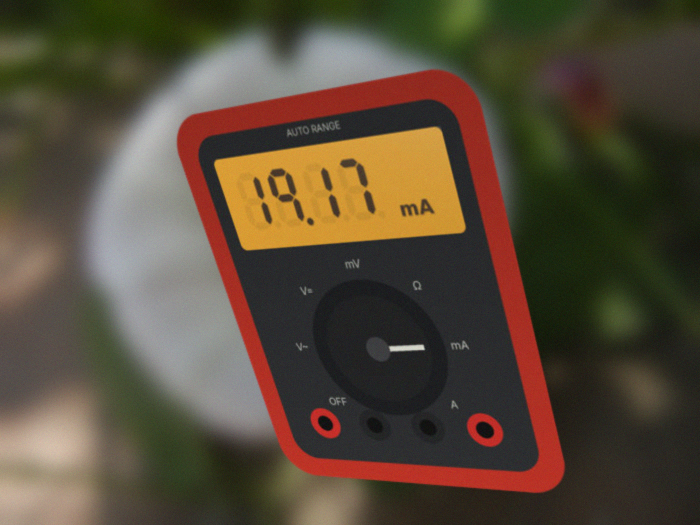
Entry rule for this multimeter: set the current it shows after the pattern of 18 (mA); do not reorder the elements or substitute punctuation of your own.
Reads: 19.17 (mA)
